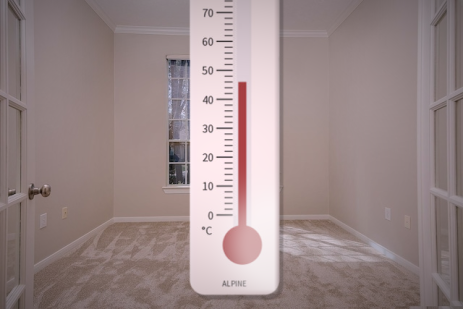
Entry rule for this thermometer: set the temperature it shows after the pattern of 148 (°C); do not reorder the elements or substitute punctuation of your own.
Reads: 46 (°C)
